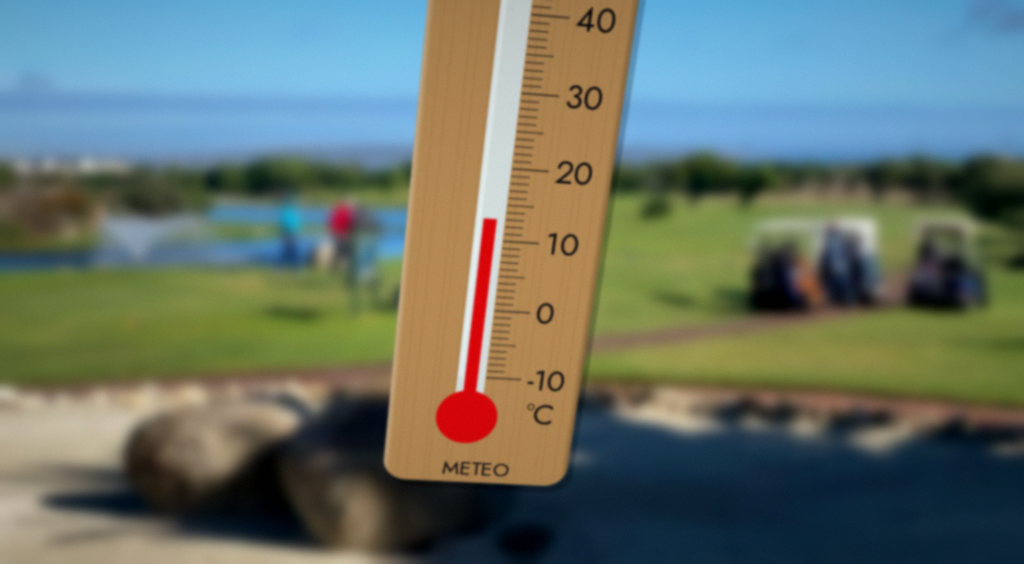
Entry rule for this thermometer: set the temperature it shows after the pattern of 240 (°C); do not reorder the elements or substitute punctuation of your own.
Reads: 13 (°C)
